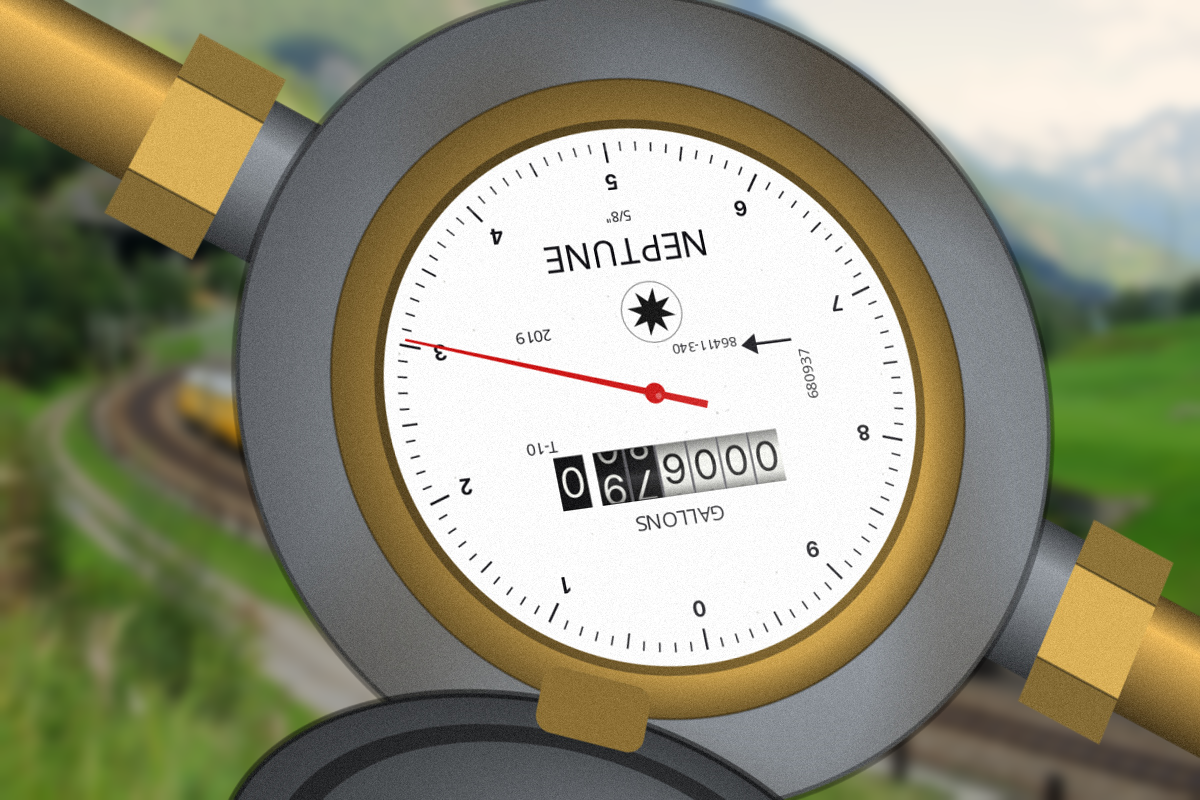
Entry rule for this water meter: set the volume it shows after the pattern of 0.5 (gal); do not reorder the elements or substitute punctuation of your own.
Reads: 6793.0 (gal)
